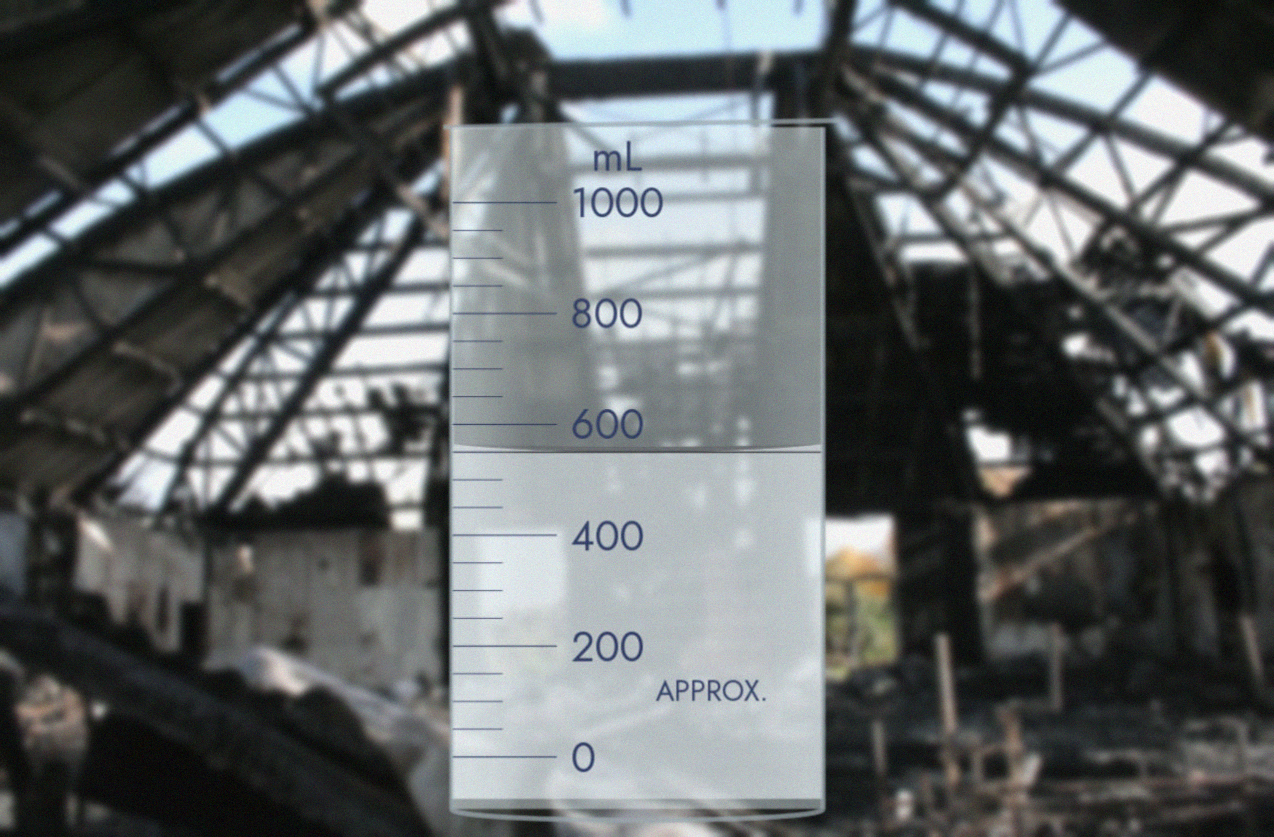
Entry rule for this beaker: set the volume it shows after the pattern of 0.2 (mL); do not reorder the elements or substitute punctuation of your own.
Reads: 550 (mL)
